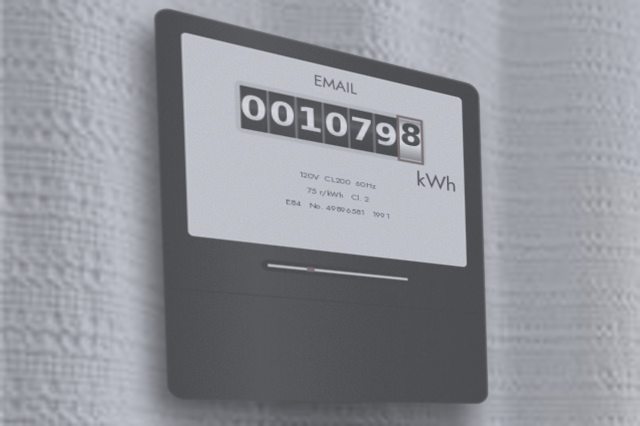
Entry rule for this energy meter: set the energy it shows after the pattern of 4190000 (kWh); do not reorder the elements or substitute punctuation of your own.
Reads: 1079.8 (kWh)
